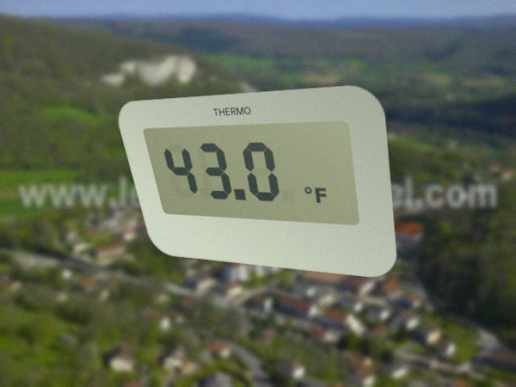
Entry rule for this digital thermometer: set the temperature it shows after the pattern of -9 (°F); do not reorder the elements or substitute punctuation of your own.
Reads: 43.0 (°F)
